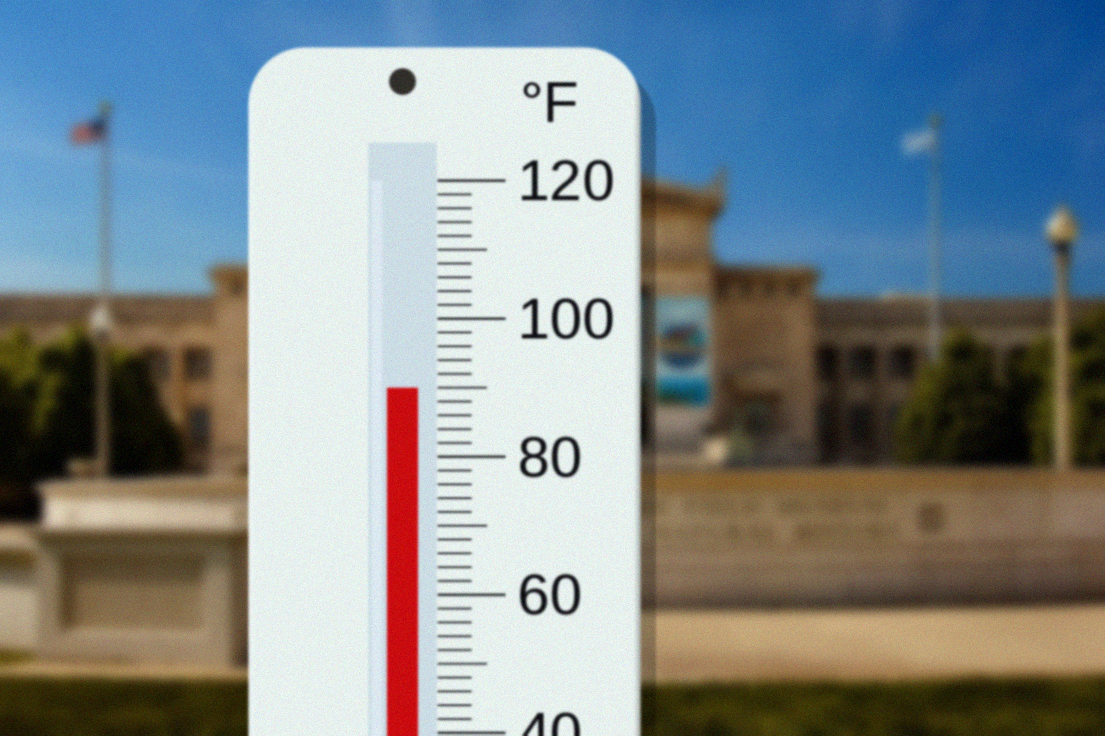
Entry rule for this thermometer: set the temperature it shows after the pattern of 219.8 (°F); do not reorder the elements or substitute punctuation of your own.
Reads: 90 (°F)
